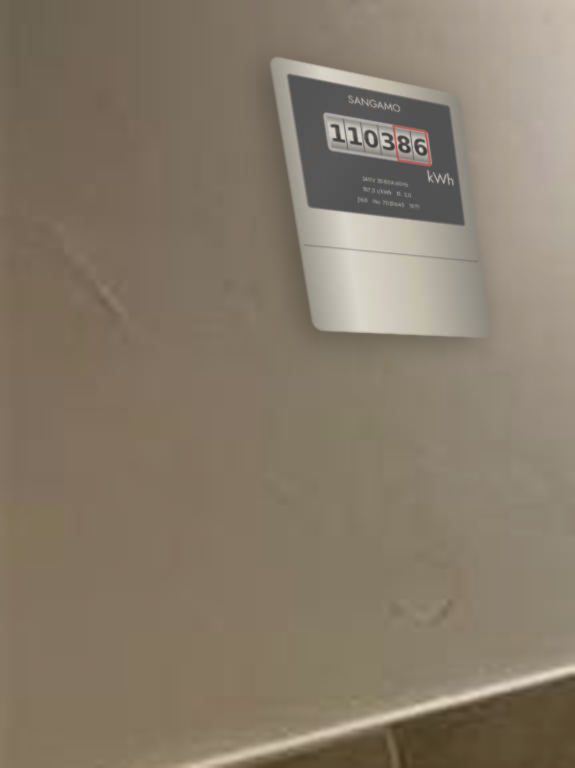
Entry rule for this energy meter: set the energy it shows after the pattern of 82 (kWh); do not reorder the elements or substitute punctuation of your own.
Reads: 1103.86 (kWh)
